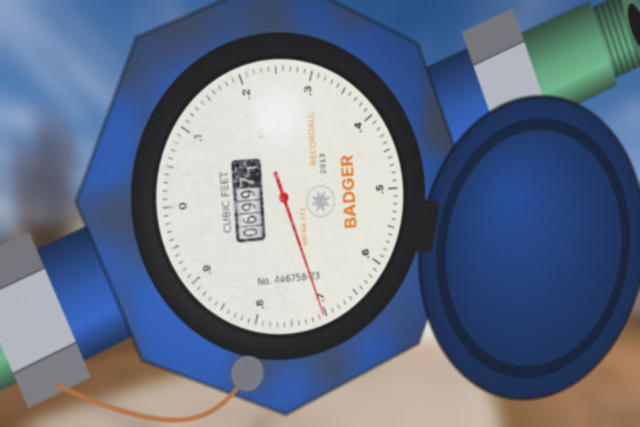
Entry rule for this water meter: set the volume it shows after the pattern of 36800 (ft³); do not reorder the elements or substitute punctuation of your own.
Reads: 69970.70 (ft³)
